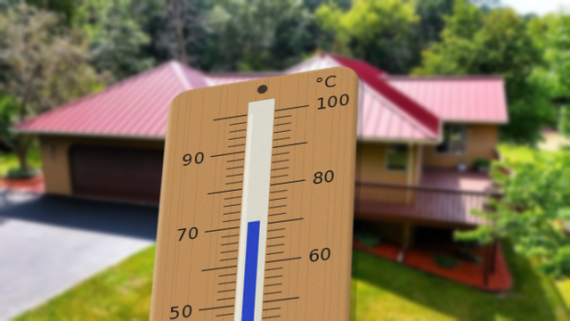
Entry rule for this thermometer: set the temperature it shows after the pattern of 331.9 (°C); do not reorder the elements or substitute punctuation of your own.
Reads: 71 (°C)
